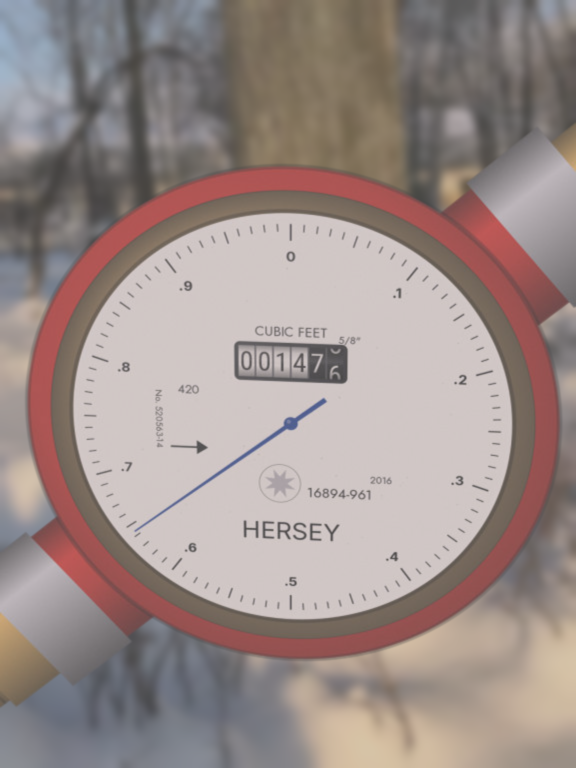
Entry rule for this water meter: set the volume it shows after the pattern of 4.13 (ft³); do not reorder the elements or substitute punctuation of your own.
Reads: 1475.64 (ft³)
